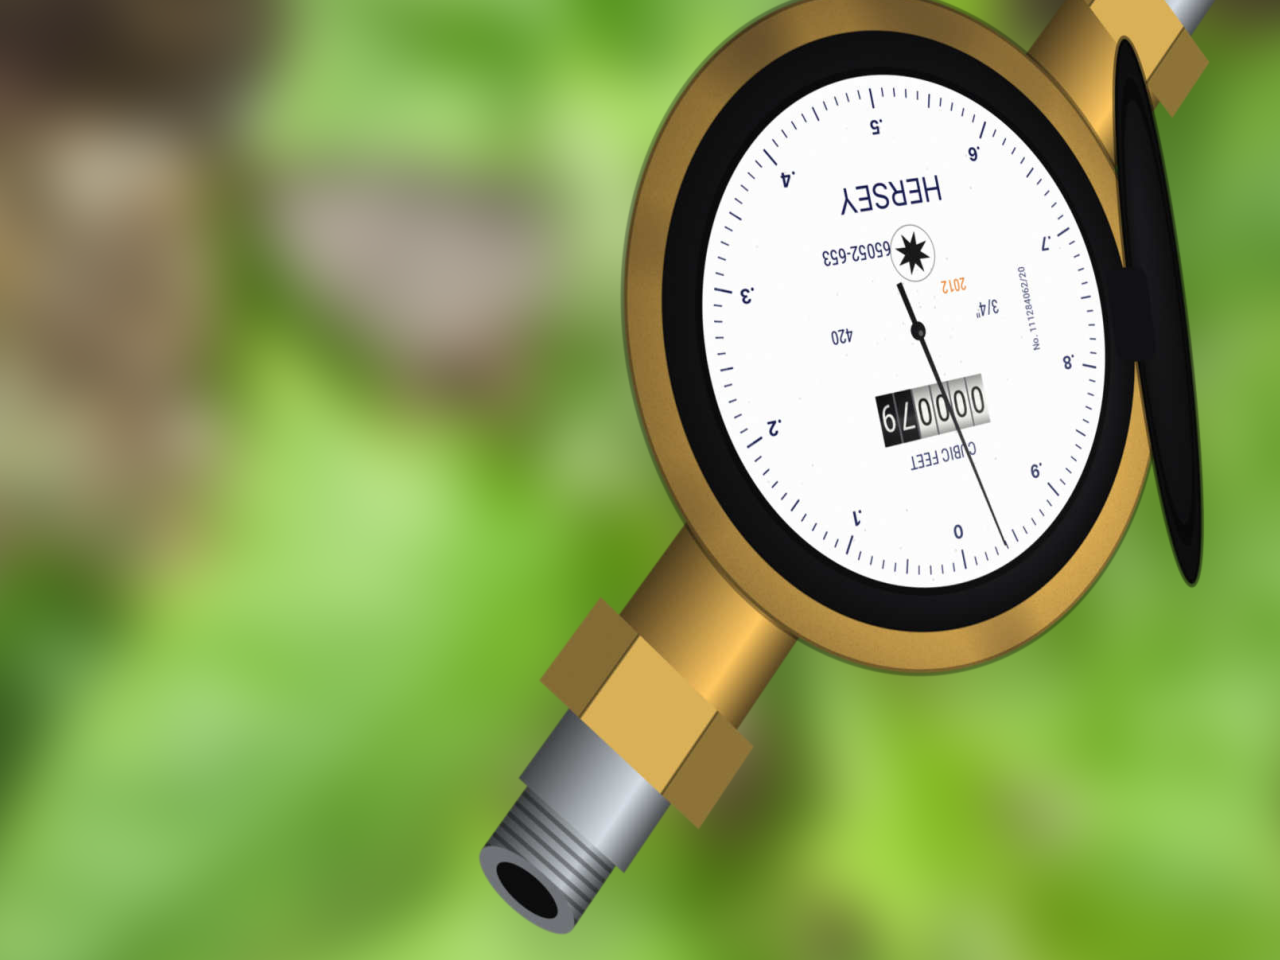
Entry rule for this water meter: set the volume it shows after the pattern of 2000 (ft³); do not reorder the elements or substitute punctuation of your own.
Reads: 78.96 (ft³)
